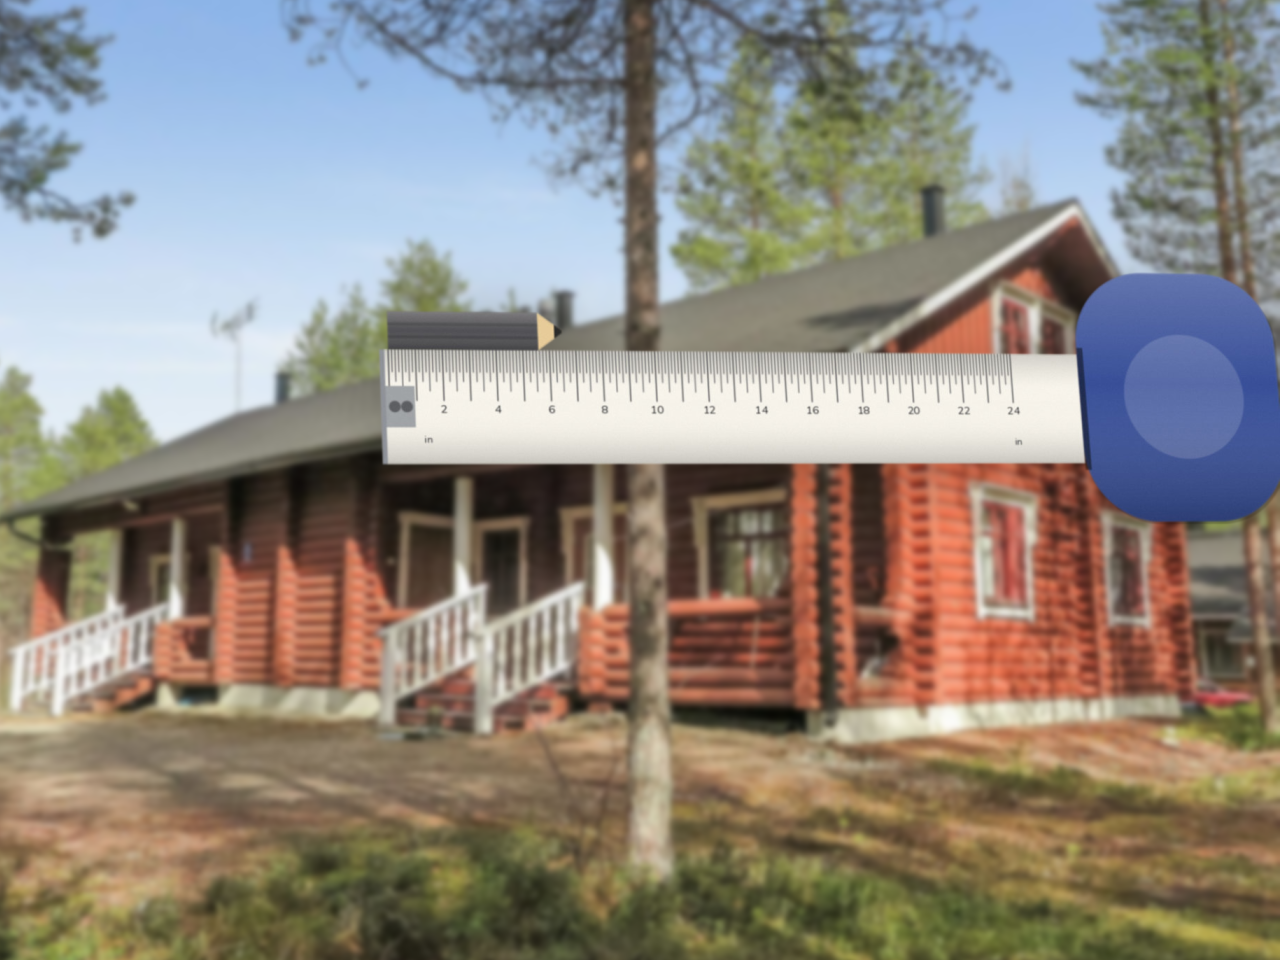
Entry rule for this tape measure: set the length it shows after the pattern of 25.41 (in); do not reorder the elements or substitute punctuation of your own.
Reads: 6.5 (in)
